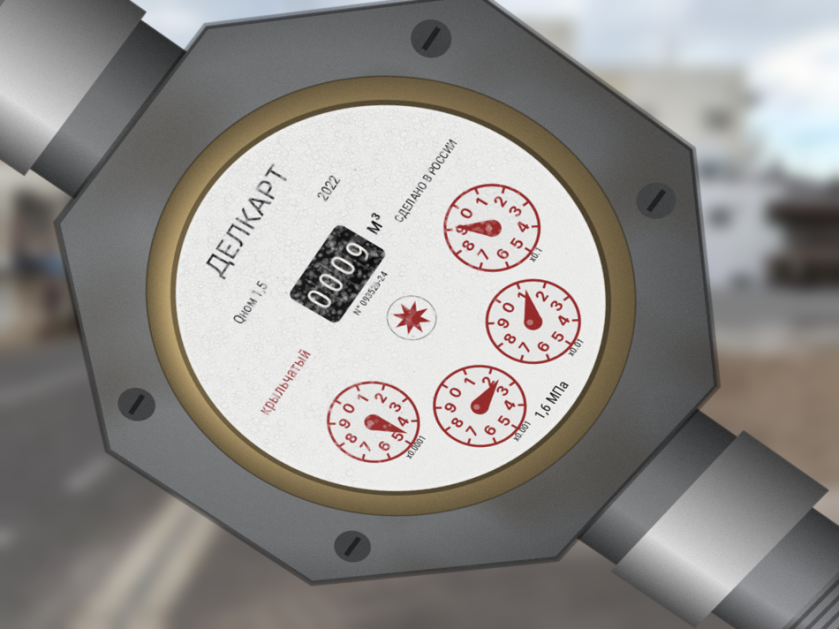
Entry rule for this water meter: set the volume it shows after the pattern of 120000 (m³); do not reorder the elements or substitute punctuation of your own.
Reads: 8.9124 (m³)
